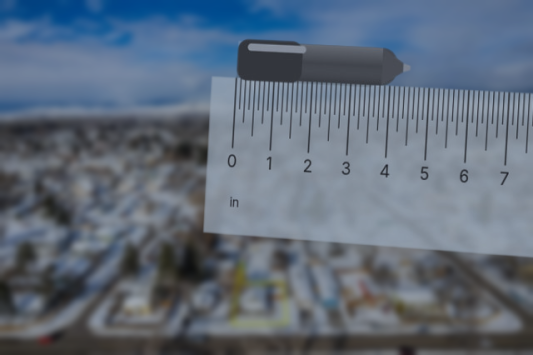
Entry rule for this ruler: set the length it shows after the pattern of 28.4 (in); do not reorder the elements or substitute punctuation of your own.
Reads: 4.5 (in)
